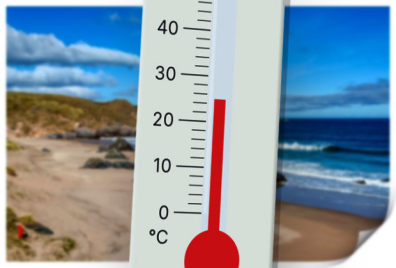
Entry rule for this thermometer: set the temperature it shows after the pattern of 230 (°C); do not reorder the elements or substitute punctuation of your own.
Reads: 25 (°C)
